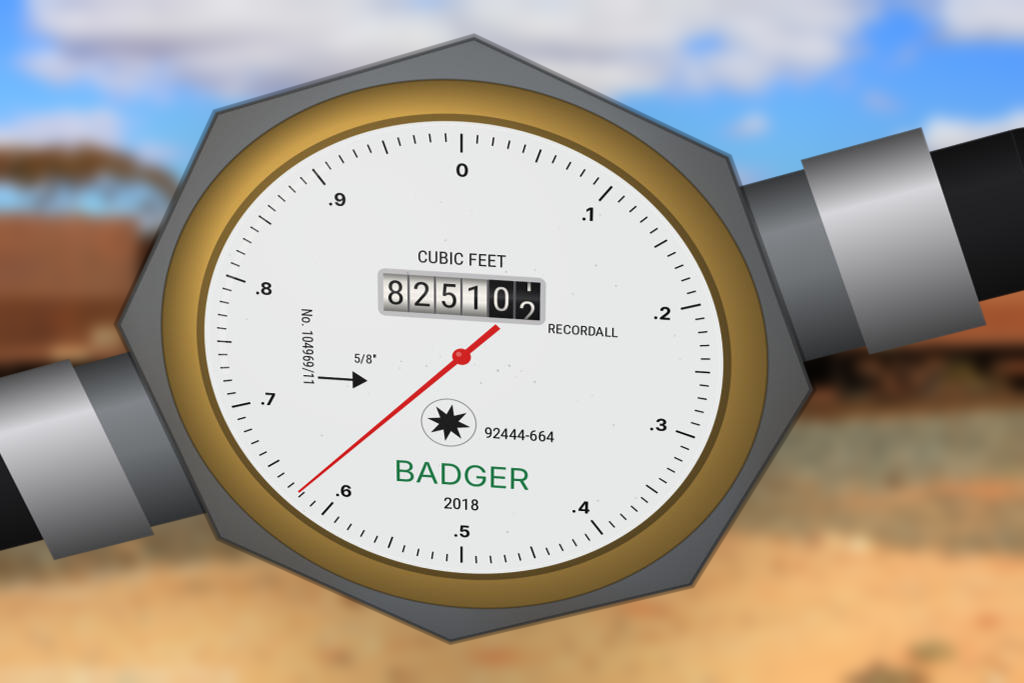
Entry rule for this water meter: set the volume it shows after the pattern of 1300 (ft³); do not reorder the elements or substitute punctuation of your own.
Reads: 825101.62 (ft³)
